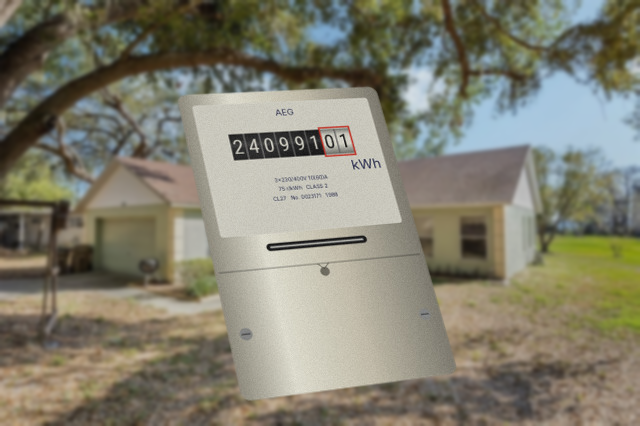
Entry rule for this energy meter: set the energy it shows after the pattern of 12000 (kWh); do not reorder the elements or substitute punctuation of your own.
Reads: 240991.01 (kWh)
